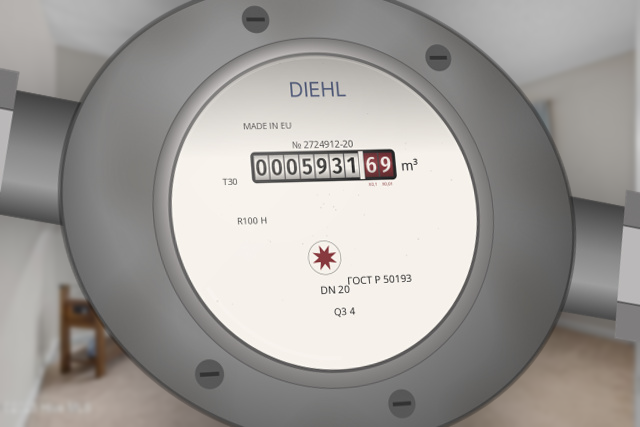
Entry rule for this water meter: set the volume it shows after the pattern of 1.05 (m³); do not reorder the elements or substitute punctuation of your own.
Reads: 5931.69 (m³)
